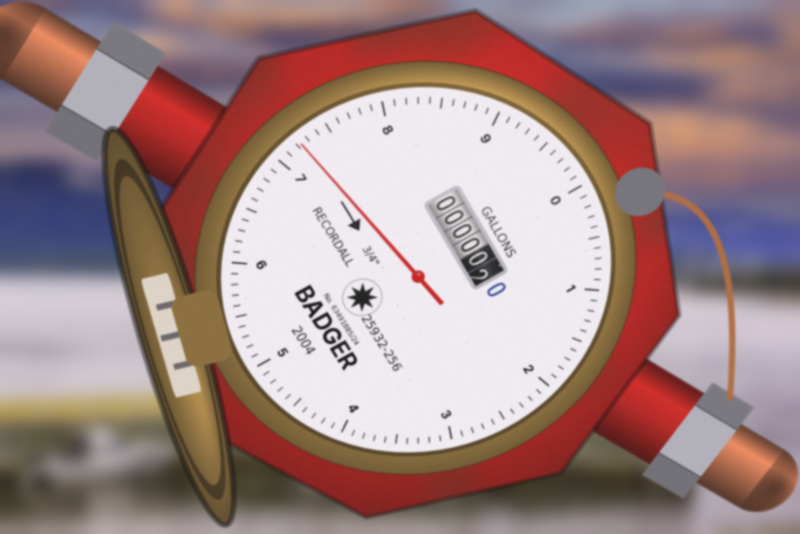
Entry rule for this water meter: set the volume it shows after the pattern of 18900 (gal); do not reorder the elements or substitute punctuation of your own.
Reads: 17.2 (gal)
